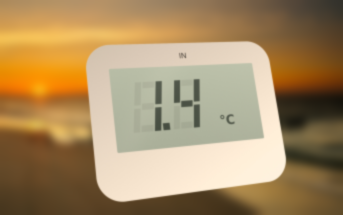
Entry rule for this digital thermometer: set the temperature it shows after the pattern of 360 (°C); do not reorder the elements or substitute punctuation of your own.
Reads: 1.4 (°C)
